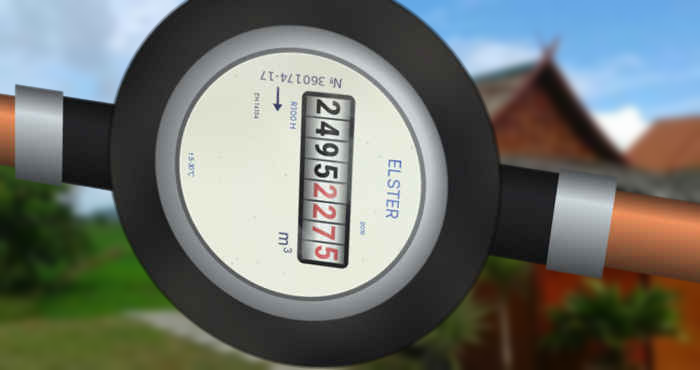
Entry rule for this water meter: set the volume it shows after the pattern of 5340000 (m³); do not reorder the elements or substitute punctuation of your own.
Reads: 2495.2275 (m³)
